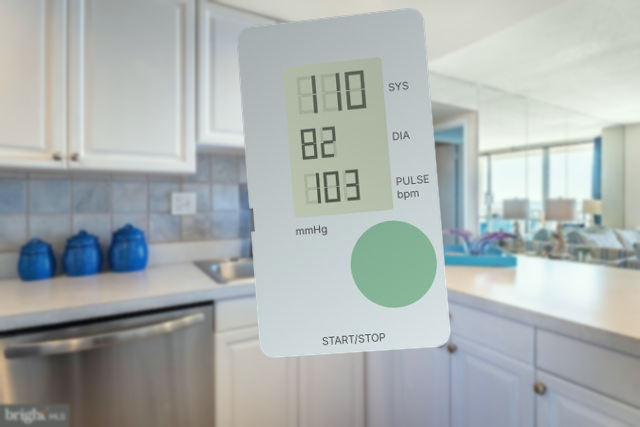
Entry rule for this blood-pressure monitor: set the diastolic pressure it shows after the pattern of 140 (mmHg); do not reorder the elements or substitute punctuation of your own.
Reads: 82 (mmHg)
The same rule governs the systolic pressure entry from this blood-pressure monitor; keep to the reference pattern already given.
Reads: 110 (mmHg)
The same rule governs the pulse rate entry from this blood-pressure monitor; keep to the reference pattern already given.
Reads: 103 (bpm)
